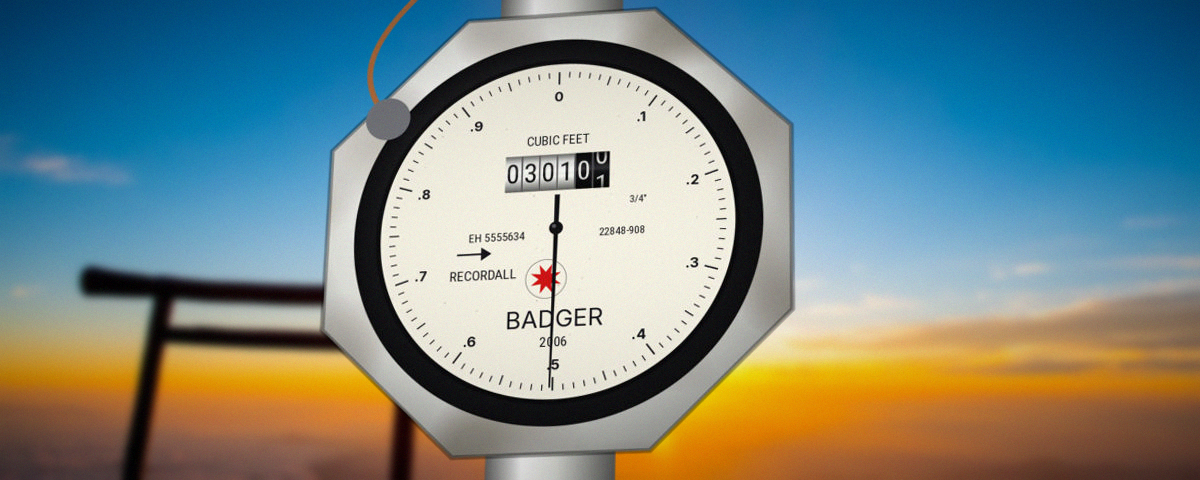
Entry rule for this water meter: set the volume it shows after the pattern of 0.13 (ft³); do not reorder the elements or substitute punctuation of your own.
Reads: 30100.50 (ft³)
